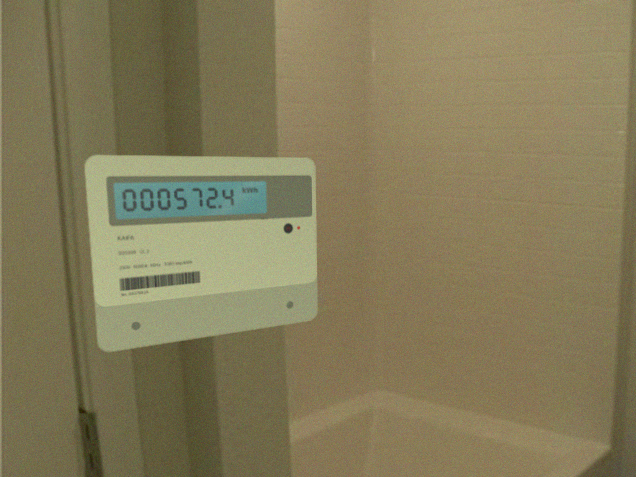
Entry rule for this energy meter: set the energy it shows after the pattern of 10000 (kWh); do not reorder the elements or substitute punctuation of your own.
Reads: 572.4 (kWh)
